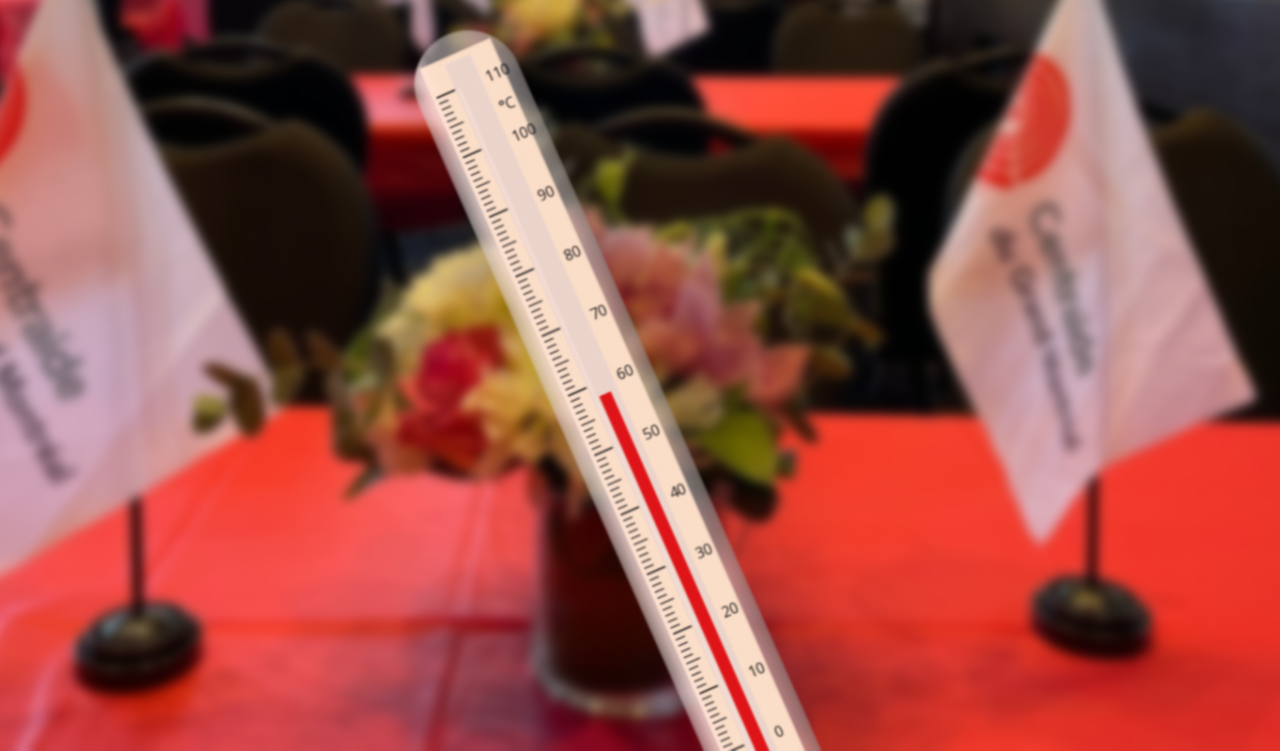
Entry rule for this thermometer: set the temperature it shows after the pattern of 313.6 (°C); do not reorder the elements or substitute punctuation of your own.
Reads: 58 (°C)
